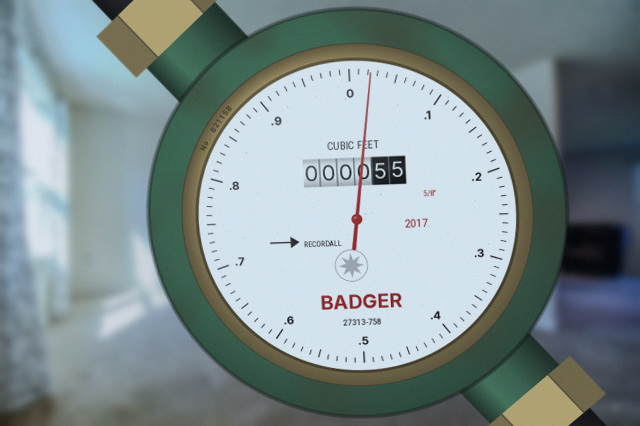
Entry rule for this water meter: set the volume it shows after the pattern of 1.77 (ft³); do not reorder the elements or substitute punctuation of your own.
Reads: 55.02 (ft³)
